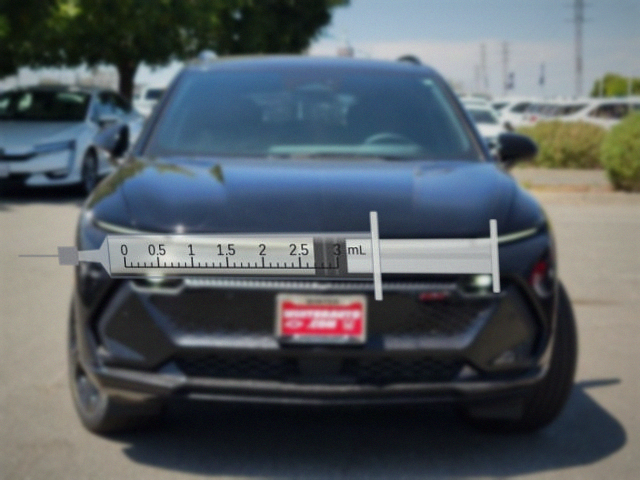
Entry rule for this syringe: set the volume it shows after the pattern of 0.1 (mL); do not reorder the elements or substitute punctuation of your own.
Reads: 2.7 (mL)
